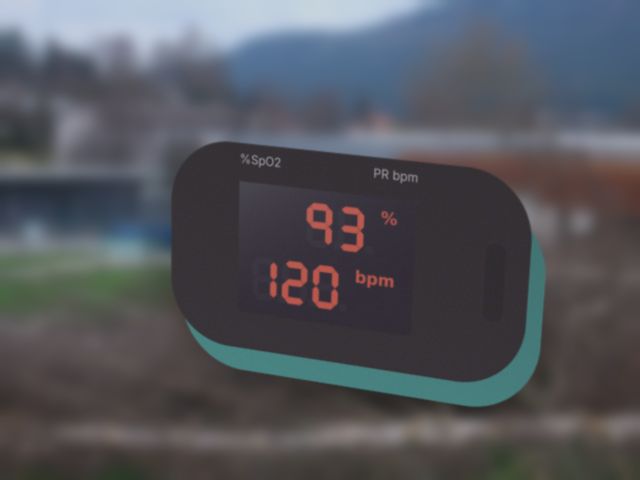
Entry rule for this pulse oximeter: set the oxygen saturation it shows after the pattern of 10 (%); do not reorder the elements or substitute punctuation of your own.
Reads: 93 (%)
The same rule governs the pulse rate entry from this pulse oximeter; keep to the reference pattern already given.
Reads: 120 (bpm)
